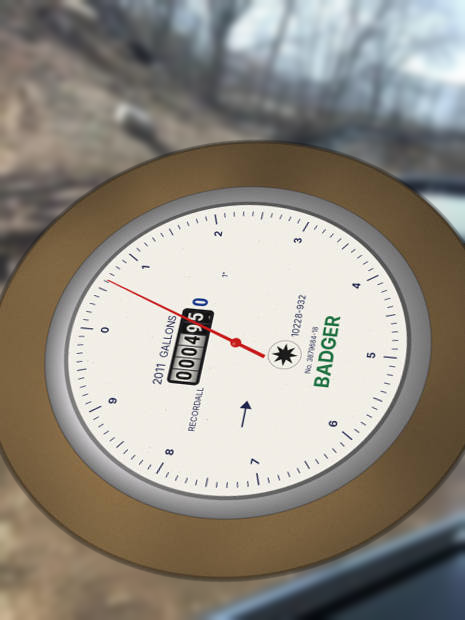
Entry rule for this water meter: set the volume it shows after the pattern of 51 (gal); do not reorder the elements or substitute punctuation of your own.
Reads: 4950.6 (gal)
